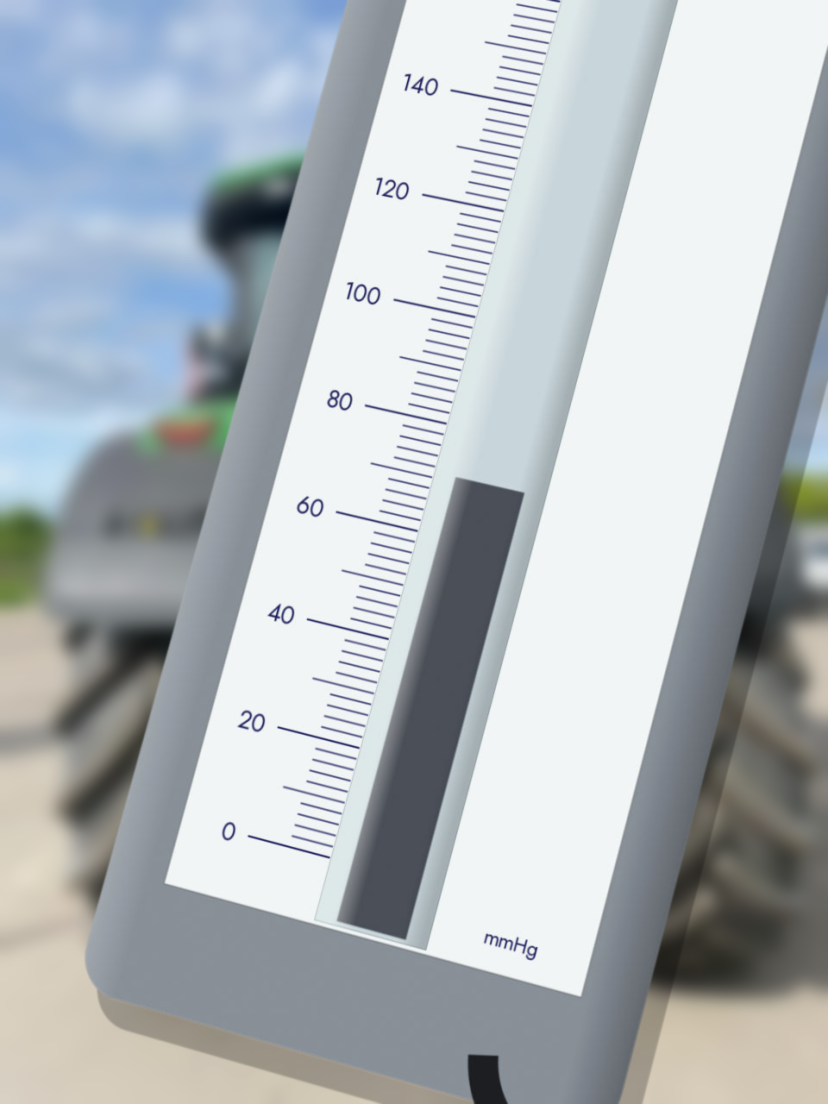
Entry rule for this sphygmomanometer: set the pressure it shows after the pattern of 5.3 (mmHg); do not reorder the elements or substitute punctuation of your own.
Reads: 71 (mmHg)
